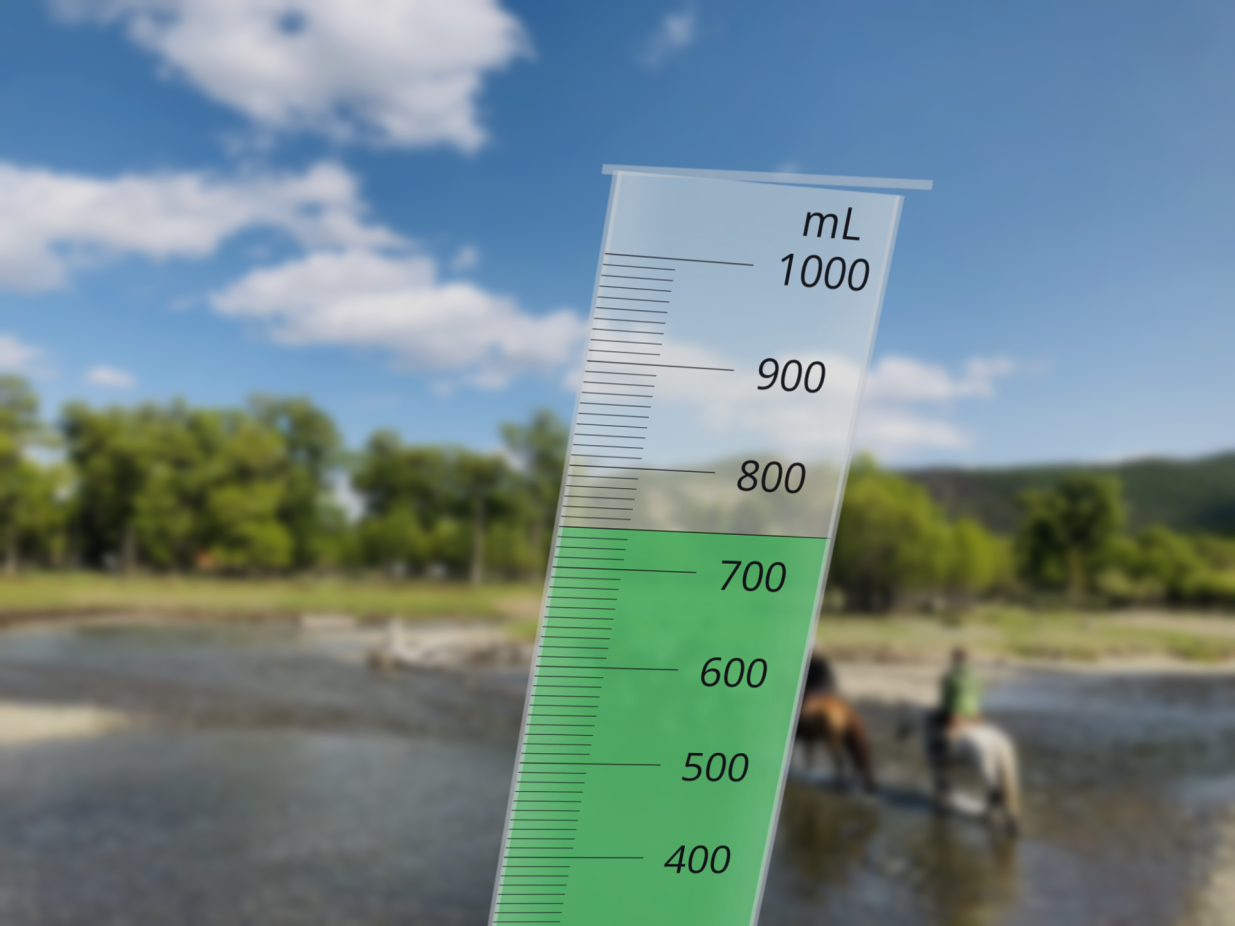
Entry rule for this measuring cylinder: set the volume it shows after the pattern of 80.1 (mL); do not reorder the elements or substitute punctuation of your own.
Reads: 740 (mL)
